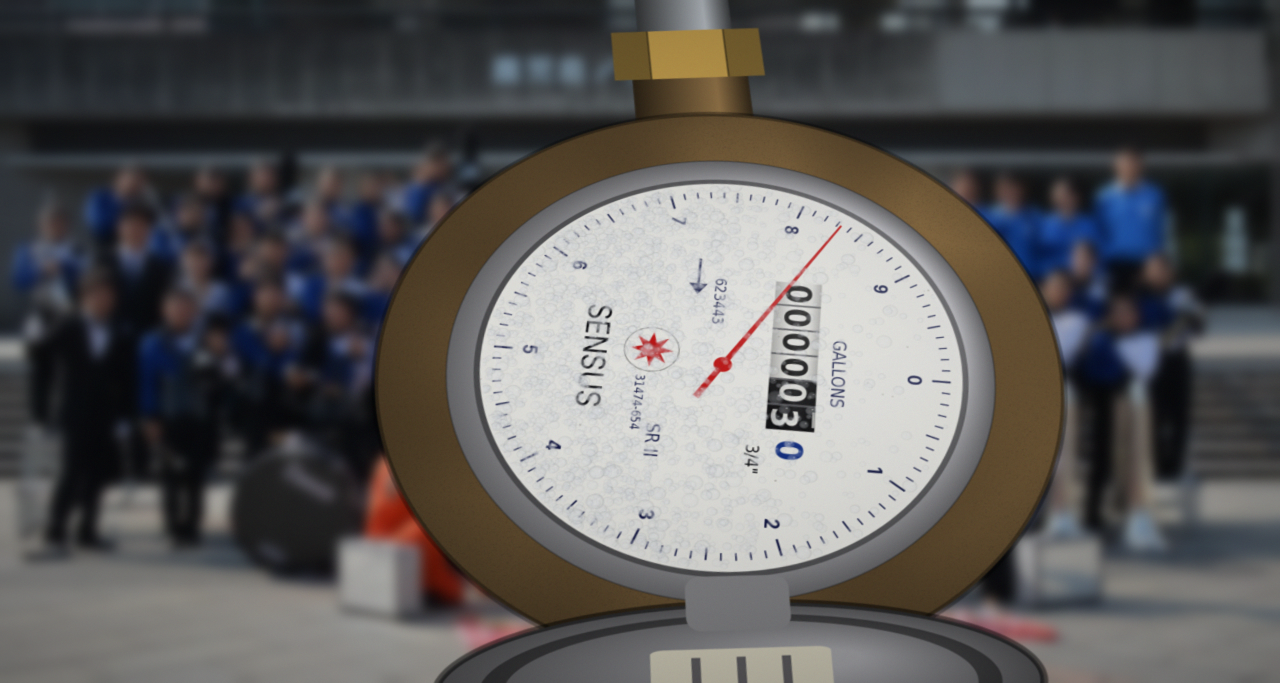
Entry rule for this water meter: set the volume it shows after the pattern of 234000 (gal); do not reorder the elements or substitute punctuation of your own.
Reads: 28.3 (gal)
